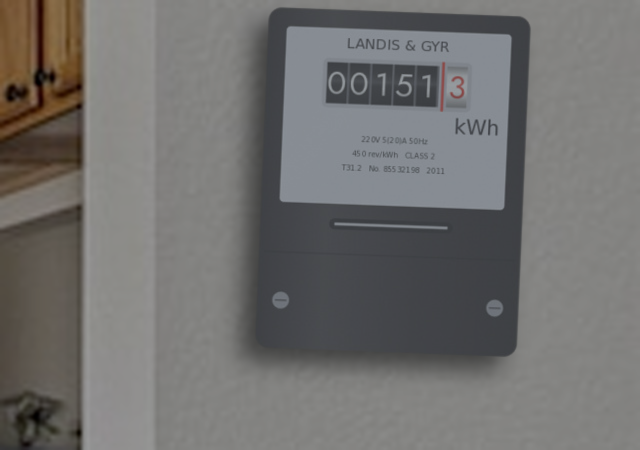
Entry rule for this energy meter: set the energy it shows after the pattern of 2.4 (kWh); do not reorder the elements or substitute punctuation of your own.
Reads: 151.3 (kWh)
